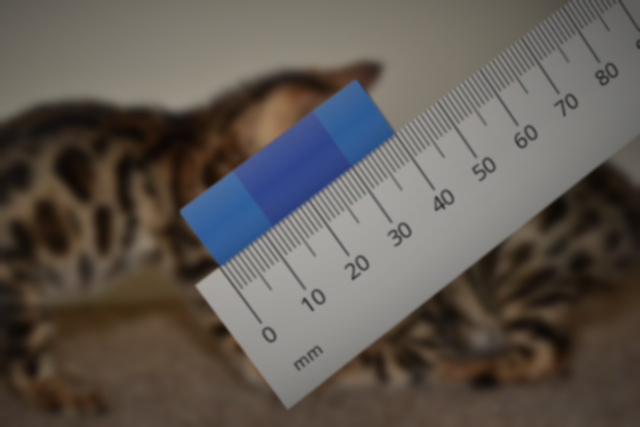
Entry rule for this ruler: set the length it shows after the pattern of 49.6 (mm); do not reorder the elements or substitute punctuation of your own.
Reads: 40 (mm)
